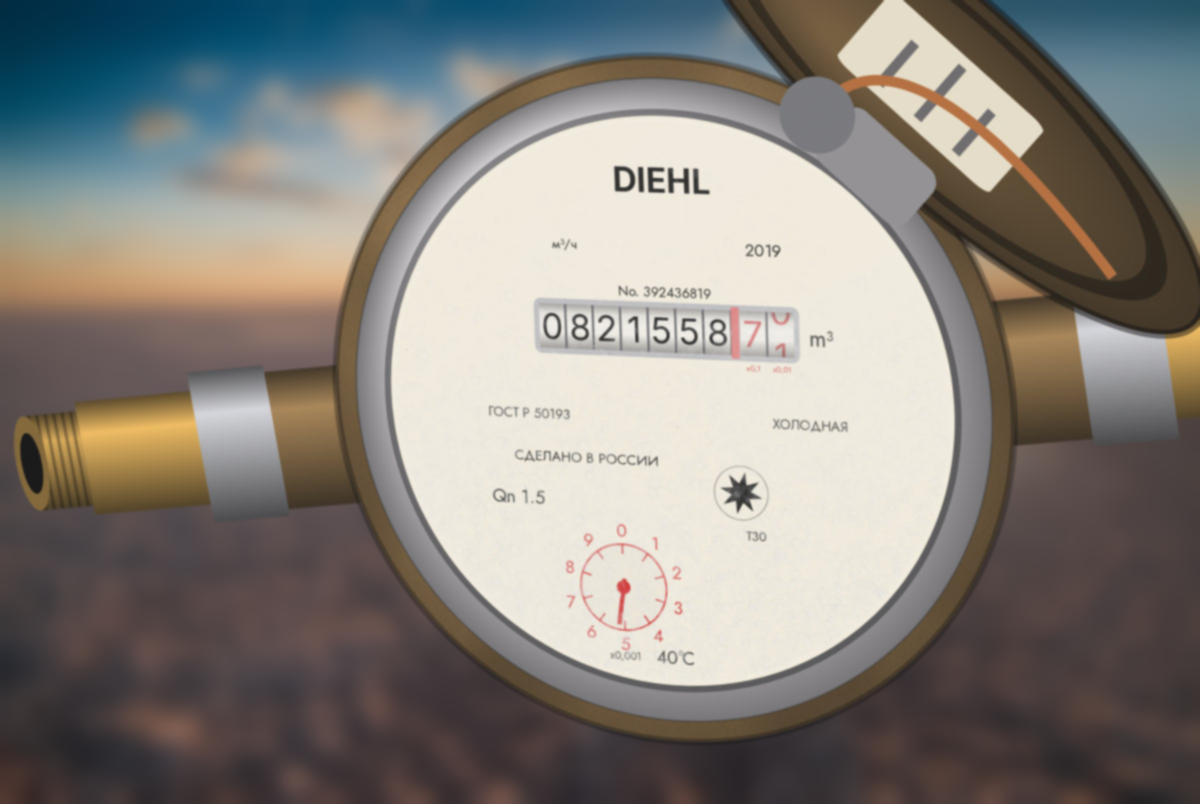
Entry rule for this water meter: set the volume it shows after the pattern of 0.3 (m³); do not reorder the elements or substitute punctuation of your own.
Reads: 821558.705 (m³)
